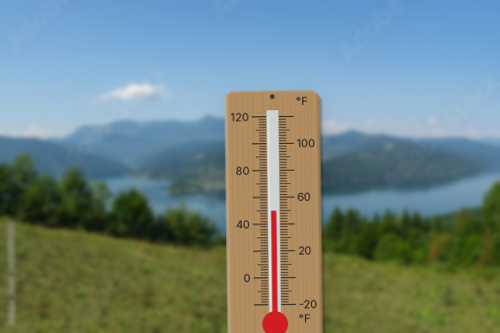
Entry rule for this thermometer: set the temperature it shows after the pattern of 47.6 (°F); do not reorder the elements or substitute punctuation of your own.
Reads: 50 (°F)
